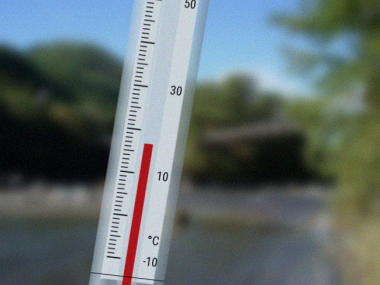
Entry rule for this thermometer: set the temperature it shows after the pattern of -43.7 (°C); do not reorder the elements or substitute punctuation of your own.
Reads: 17 (°C)
